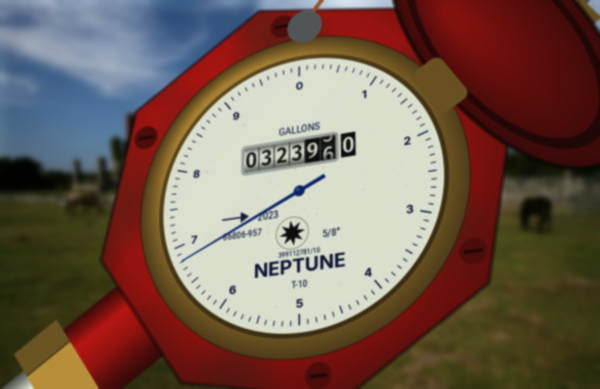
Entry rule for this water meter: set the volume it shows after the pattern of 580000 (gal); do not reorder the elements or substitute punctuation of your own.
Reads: 323956.8 (gal)
